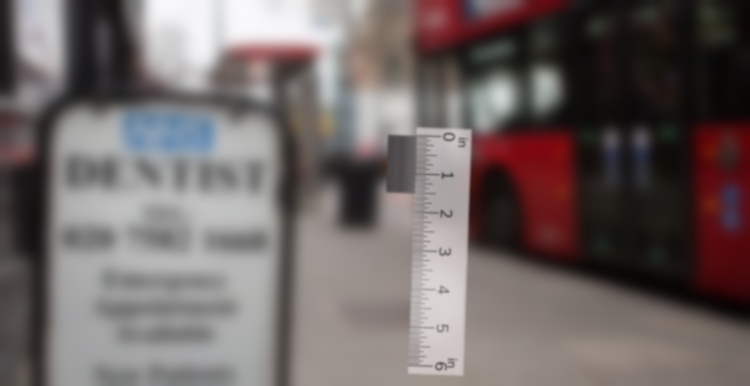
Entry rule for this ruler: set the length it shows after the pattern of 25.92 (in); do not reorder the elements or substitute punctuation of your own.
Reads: 1.5 (in)
